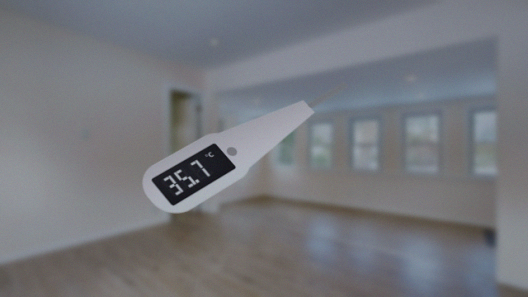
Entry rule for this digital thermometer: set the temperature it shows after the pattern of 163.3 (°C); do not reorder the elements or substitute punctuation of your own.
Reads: 35.7 (°C)
